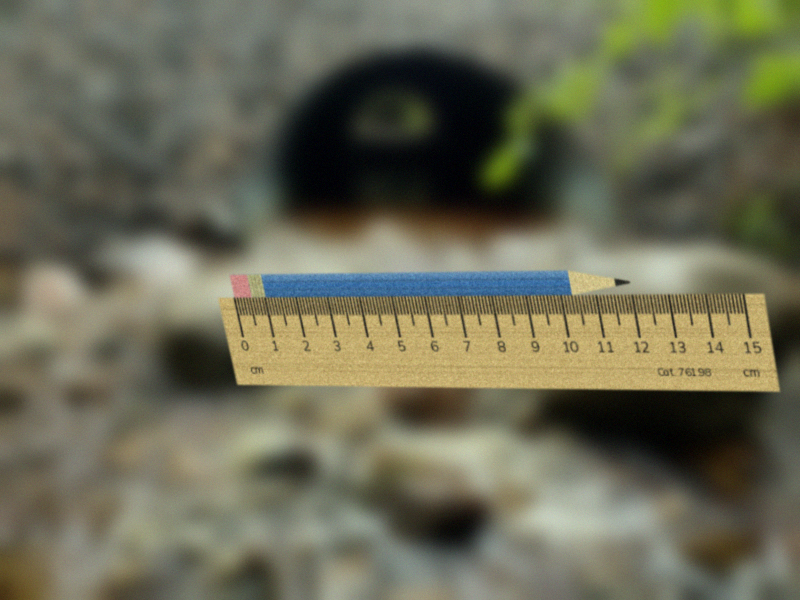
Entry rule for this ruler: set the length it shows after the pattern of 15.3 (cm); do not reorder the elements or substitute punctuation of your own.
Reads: 12 (cm)
